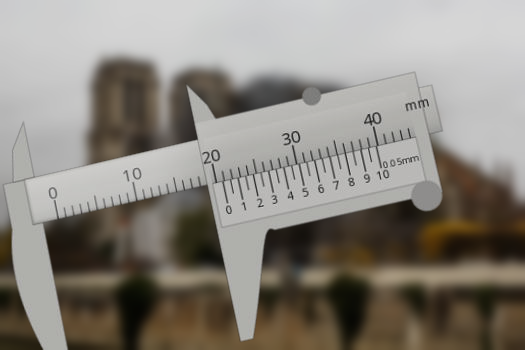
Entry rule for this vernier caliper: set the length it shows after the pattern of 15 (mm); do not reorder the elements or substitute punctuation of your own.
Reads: 20.8 (mm)
